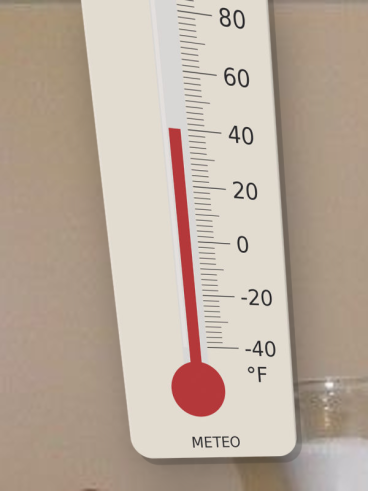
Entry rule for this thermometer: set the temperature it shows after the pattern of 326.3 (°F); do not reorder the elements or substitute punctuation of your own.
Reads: 40 (°F)
